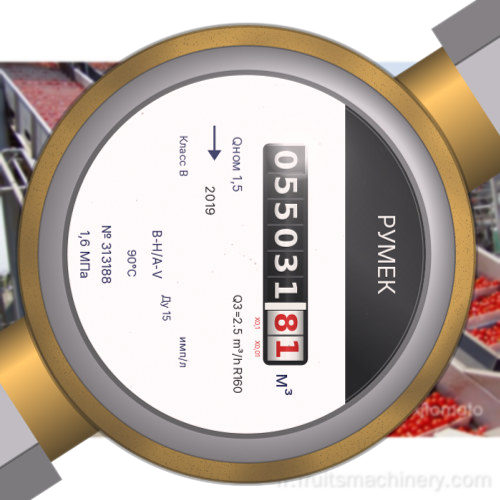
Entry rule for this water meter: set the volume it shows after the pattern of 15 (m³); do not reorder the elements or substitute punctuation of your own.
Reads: 55031.81 (m³)
